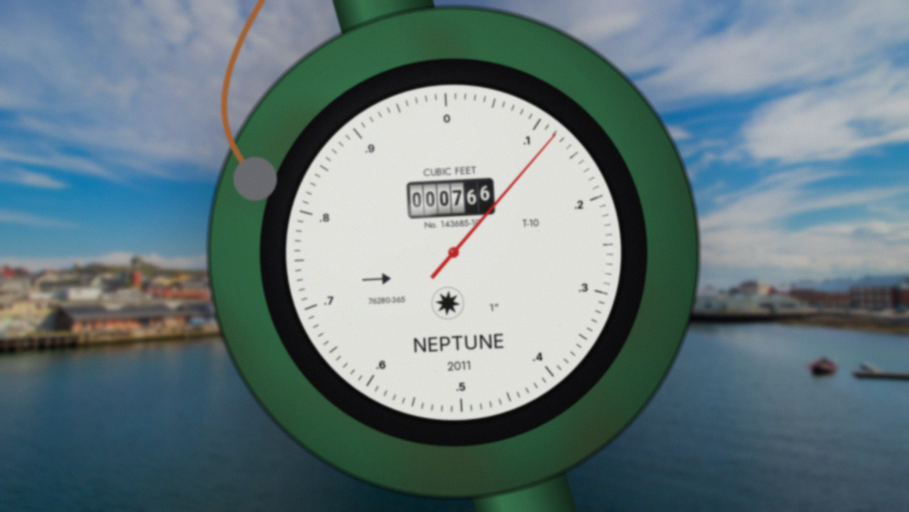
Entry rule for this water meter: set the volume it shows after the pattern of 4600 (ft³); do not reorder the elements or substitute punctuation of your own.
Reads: 766.12 (ft³)
